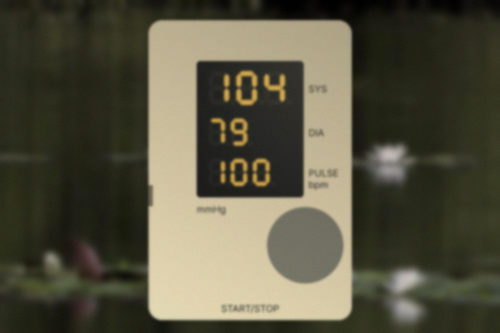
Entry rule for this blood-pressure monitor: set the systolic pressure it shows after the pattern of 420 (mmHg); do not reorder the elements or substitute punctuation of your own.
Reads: 104 (mmHg)
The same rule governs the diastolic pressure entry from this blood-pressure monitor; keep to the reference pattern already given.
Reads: 79 (mmHg)
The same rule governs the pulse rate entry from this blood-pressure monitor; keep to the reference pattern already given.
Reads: 100 (bpm)
